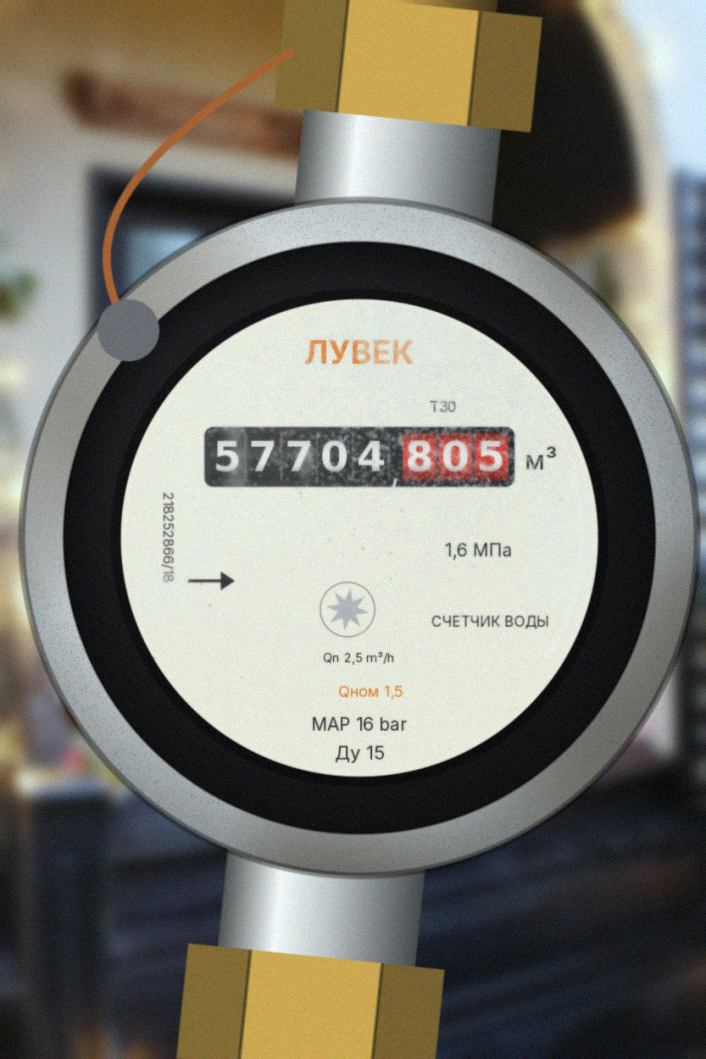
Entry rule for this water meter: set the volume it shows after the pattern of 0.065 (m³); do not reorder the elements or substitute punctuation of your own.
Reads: 57704.805 (m³)
